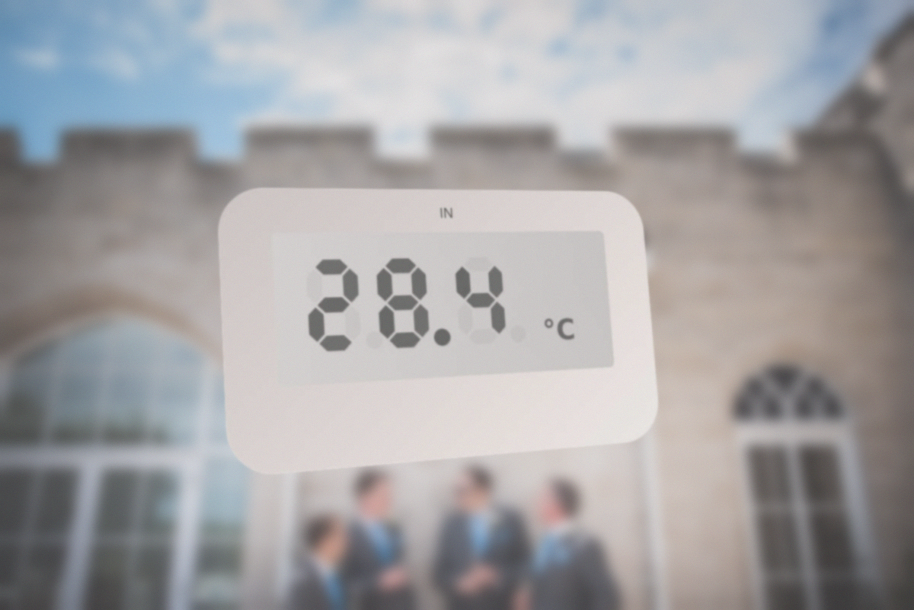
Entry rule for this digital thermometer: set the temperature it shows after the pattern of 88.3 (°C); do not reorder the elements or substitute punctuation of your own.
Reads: 28.4 (°C)
